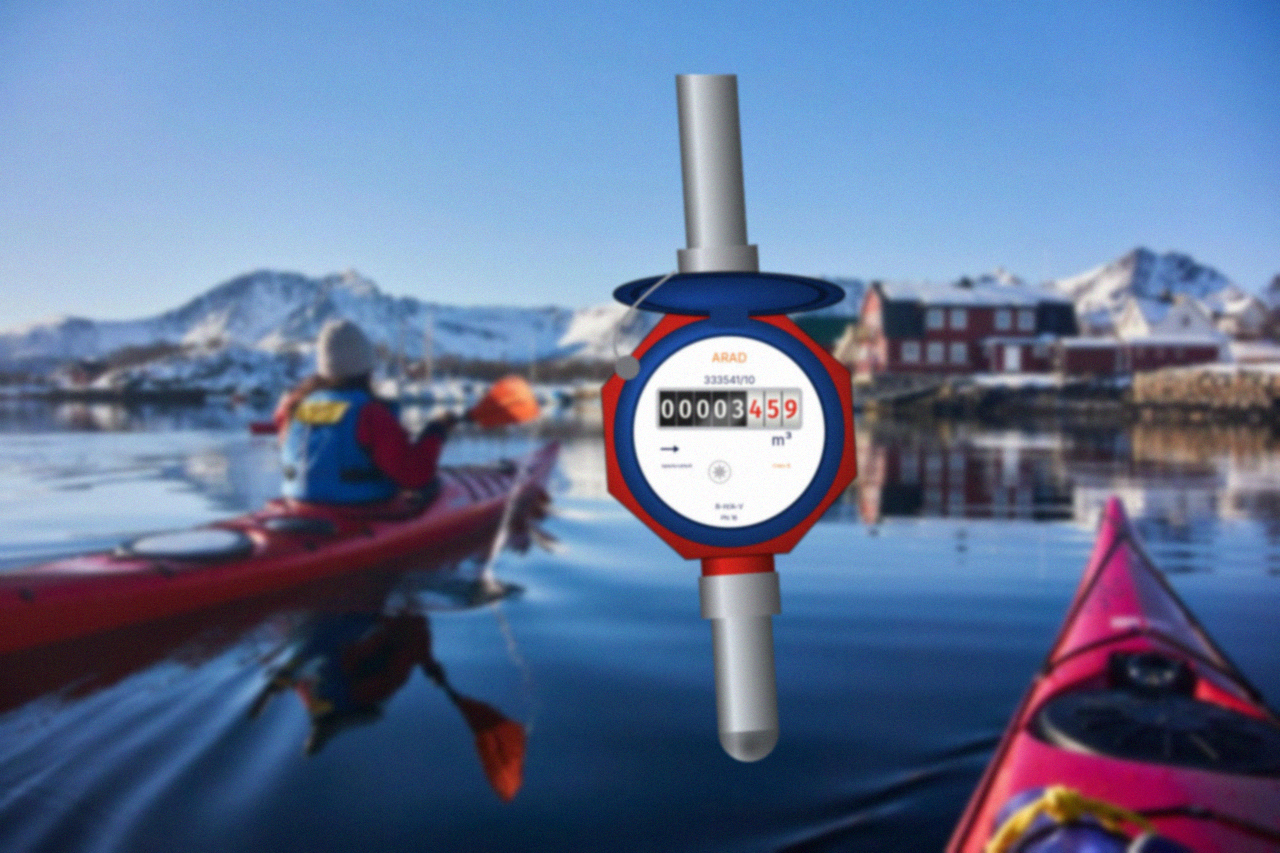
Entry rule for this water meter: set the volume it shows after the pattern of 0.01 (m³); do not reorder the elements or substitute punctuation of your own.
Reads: 3.459 (m³)
